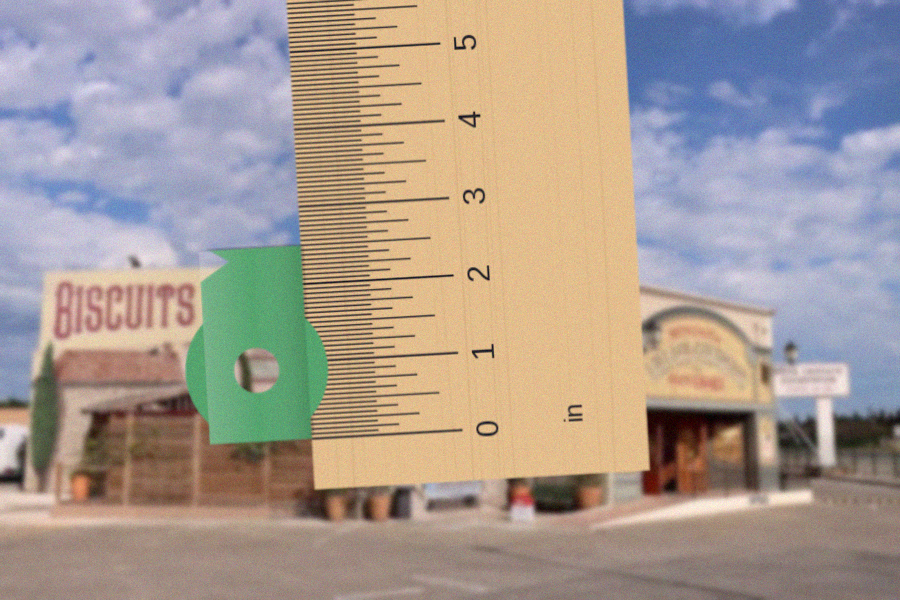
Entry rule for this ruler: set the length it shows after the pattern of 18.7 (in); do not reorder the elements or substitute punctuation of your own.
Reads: 2.5 (in)
